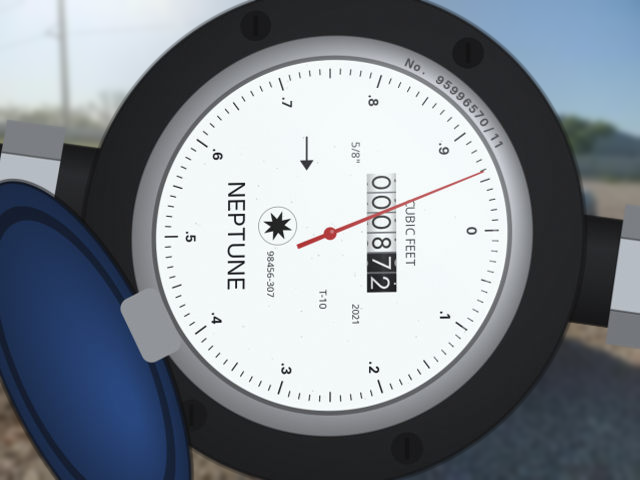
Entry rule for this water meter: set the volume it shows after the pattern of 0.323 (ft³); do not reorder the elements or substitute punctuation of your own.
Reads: 871.94 (ft³)
